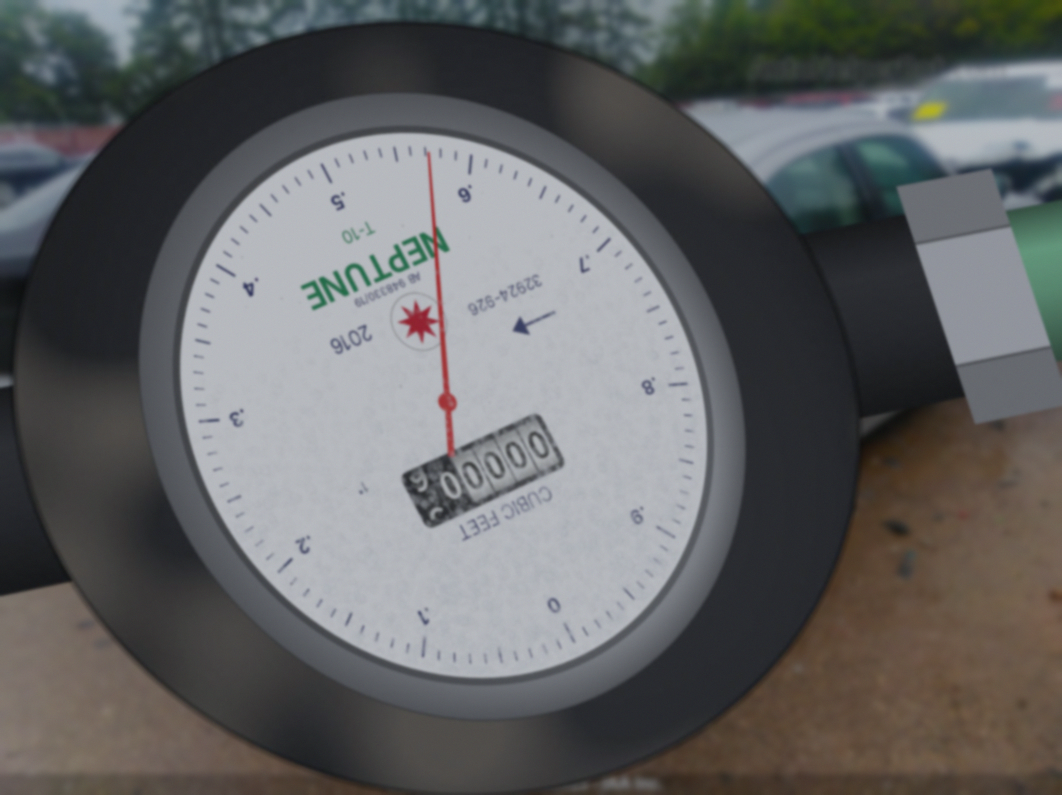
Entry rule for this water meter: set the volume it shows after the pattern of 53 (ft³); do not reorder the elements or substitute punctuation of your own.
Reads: 5.57 (ft³)
